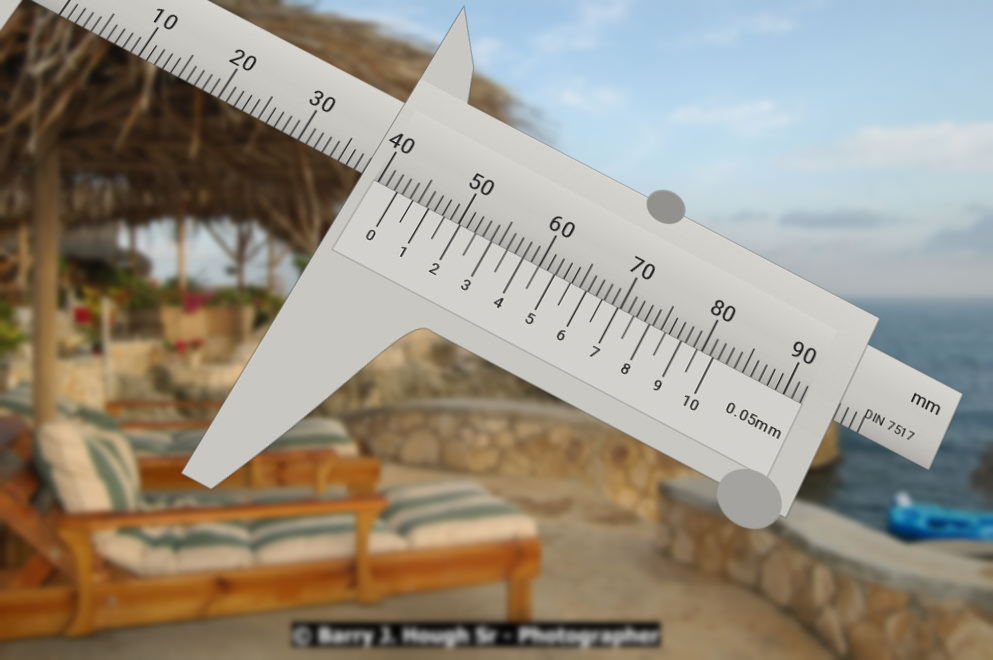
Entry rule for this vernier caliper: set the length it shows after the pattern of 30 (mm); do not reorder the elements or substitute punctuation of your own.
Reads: 42.4 (mm)
